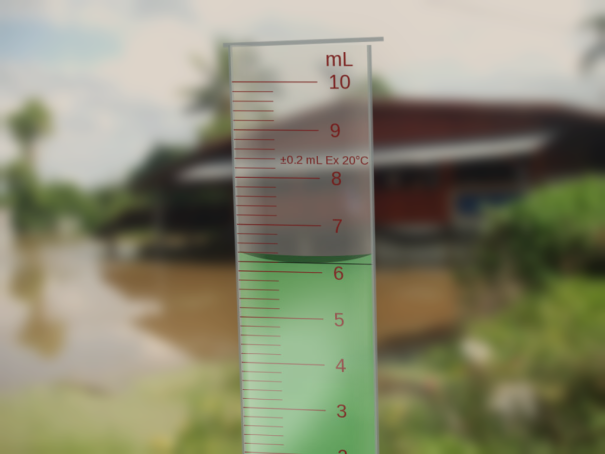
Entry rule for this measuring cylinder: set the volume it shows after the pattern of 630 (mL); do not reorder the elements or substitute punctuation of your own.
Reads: 6.2 (mL)
